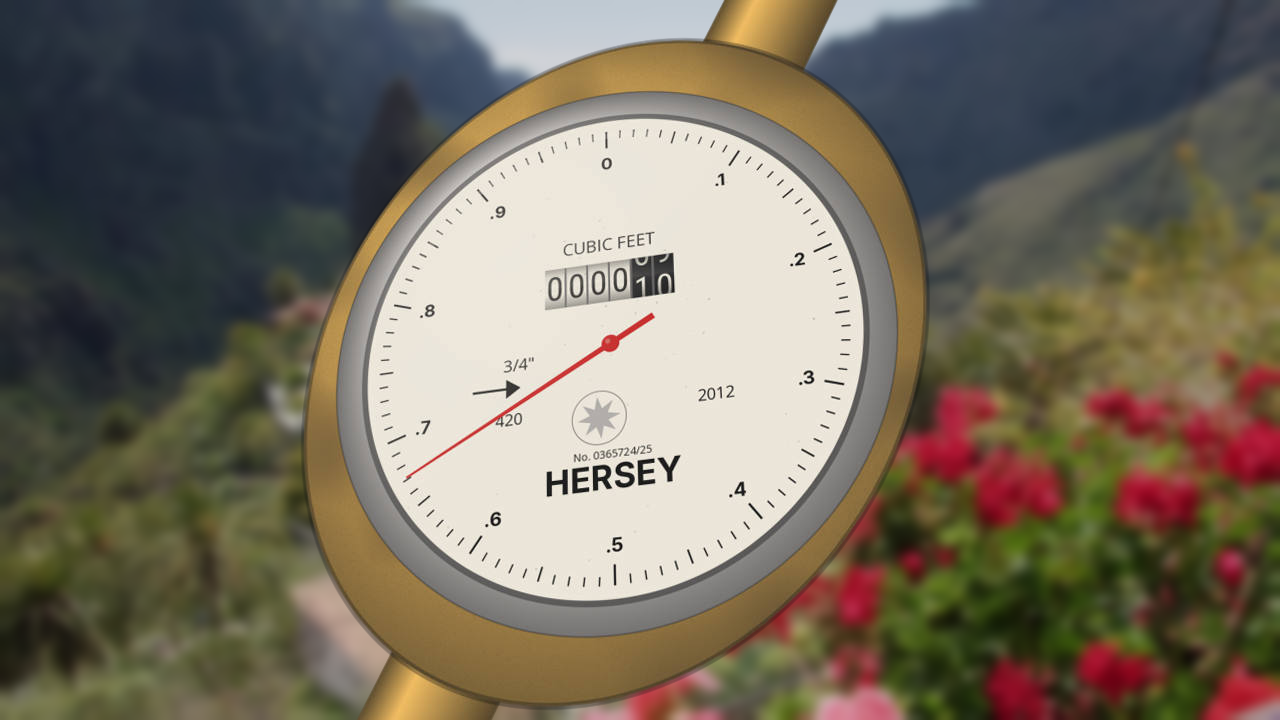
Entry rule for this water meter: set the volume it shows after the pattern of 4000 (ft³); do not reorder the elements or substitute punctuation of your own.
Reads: 9.67 (ft³)
